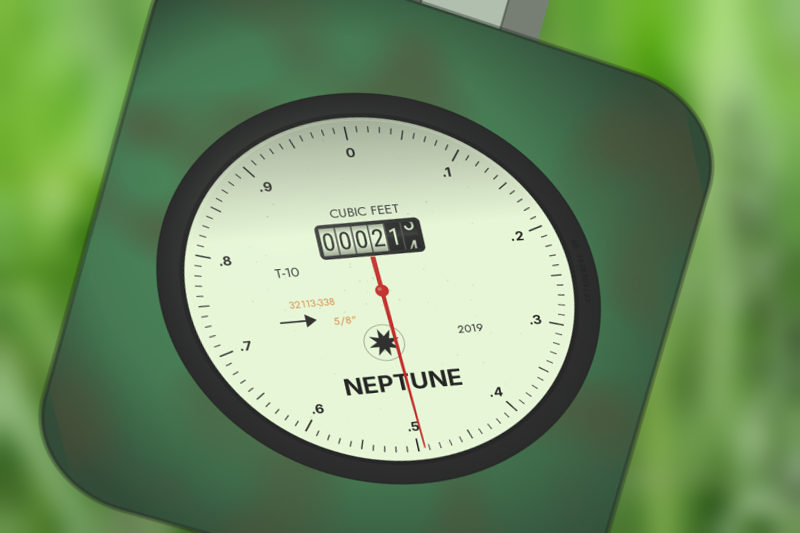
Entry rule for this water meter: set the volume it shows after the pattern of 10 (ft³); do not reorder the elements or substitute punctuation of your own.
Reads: 213.49 (ft³)
